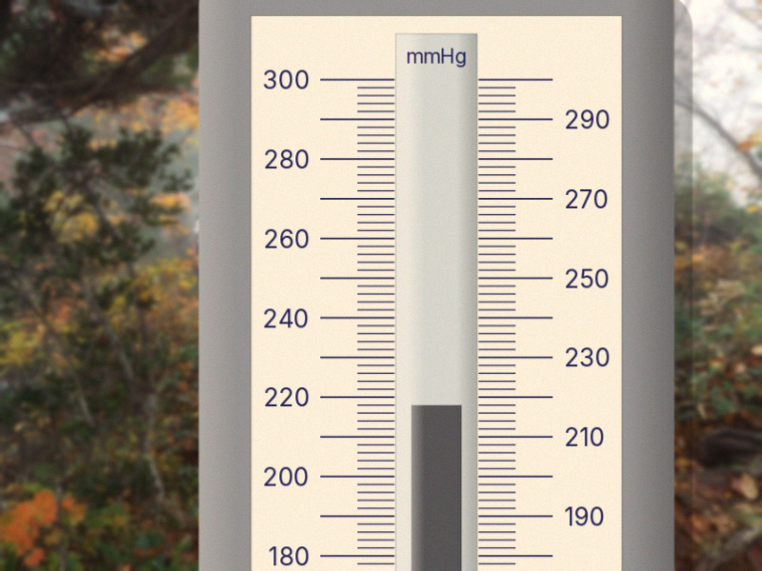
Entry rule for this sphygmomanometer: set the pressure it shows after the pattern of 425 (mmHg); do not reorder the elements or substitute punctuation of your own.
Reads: 218 (mmHg)
